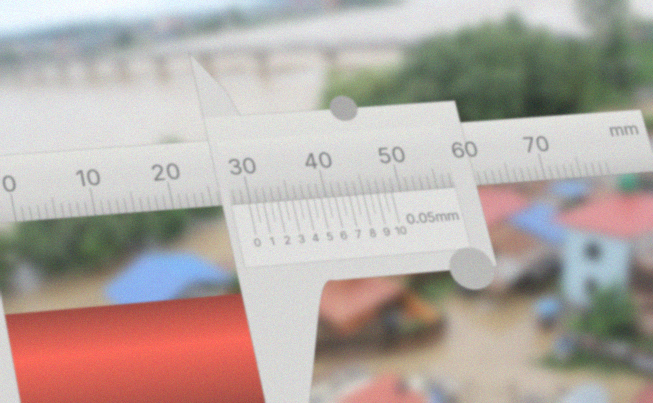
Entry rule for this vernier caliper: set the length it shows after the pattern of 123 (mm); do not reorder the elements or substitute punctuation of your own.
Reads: 29.8 (mm)
